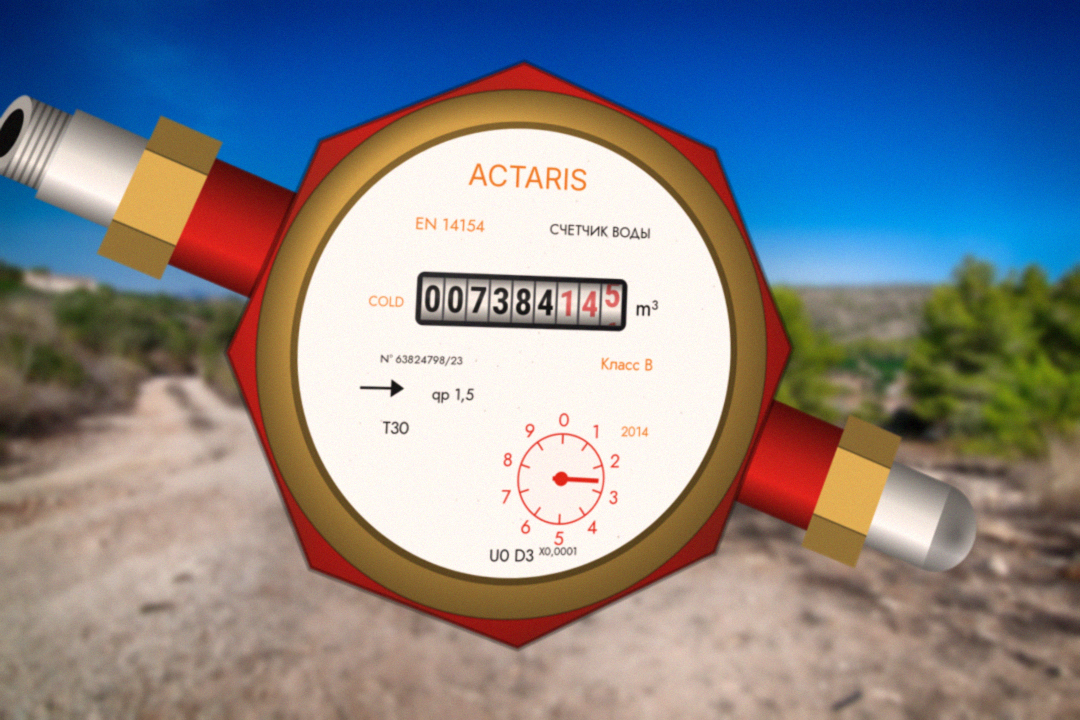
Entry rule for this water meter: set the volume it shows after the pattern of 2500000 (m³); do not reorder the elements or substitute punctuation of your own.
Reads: 7384.1452 (m³)
